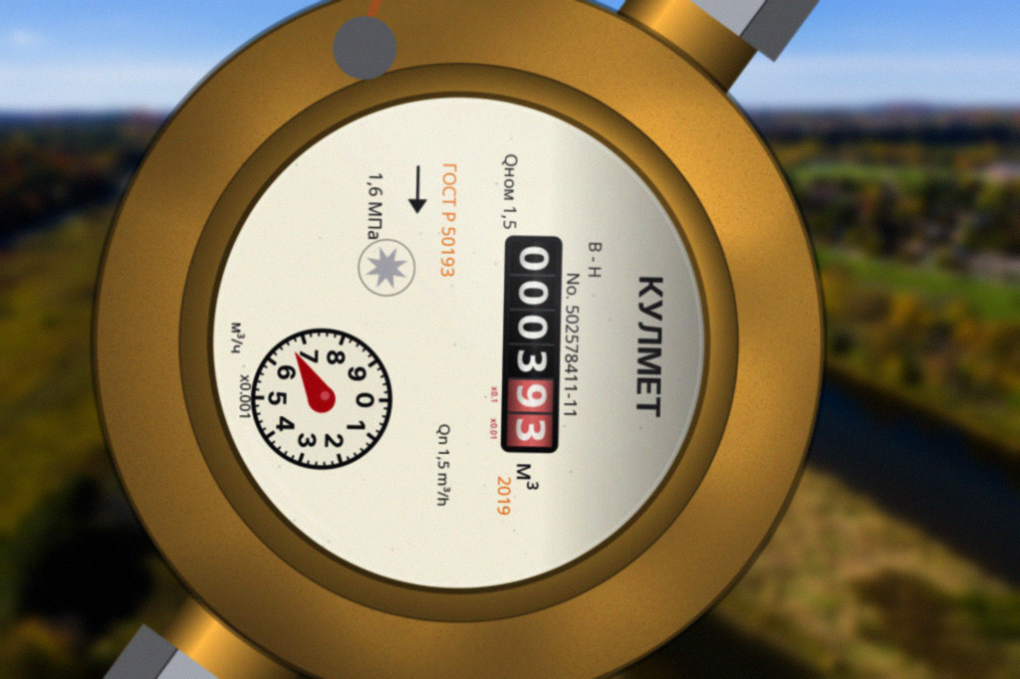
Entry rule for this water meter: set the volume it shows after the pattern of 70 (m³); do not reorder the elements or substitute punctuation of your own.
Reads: 3.936 (m³)
